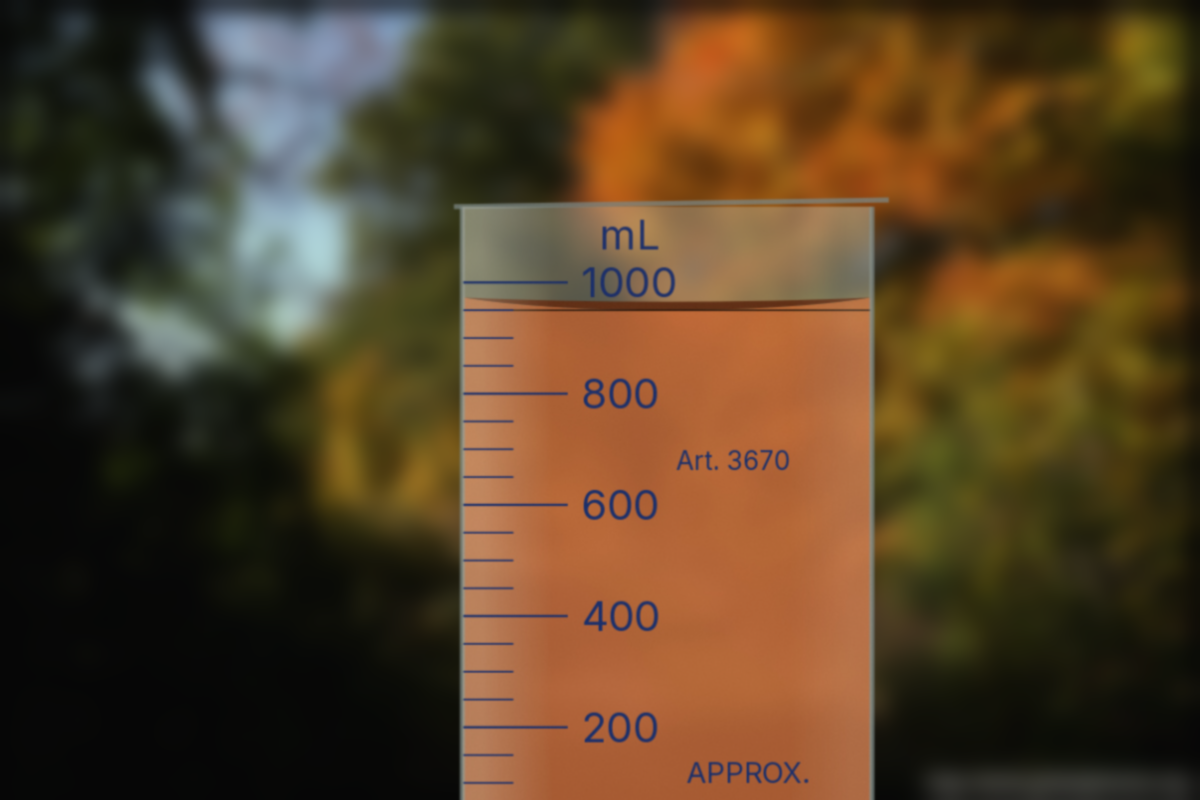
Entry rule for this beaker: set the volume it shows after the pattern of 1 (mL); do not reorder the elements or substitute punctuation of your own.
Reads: 950 (mL)
